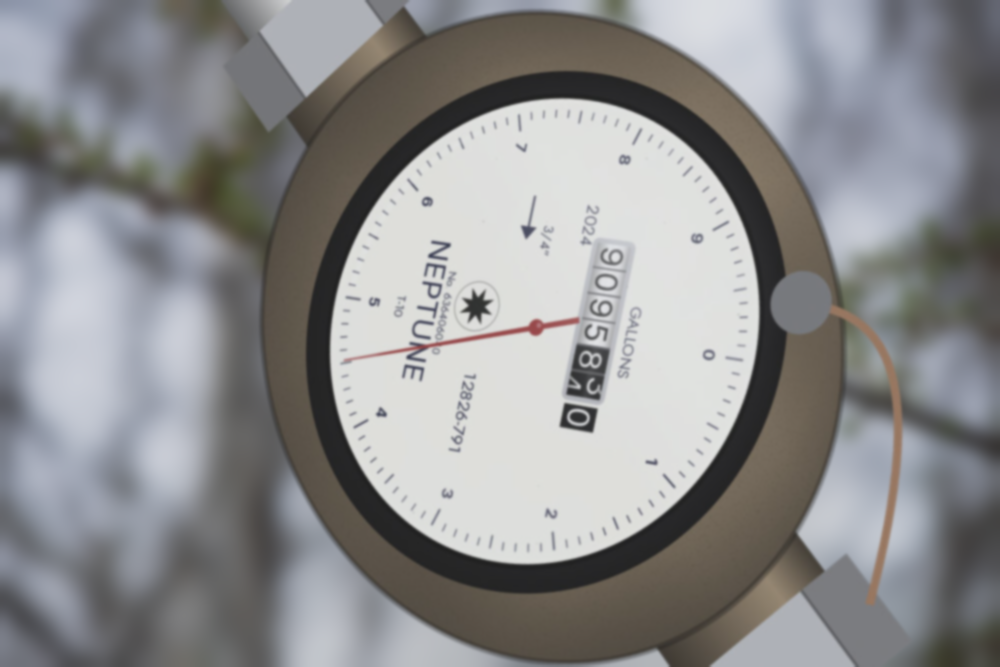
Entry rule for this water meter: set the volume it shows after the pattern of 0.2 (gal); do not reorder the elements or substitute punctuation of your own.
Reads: 9095834.5 (gal)
